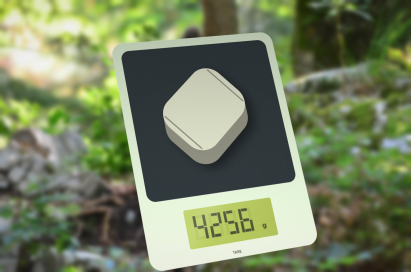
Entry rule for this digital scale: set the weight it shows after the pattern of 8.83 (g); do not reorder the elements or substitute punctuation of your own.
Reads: 4256 (g)
